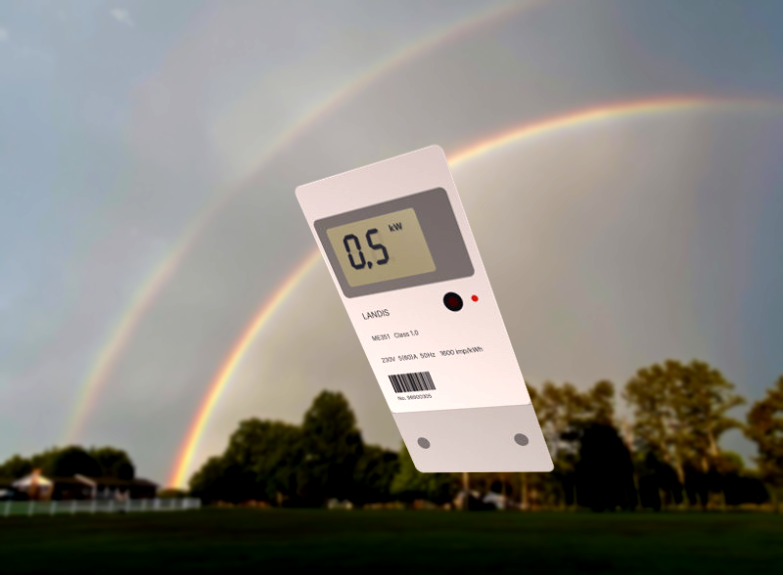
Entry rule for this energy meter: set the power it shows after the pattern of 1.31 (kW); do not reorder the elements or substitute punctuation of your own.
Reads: 0.5 (kW)
